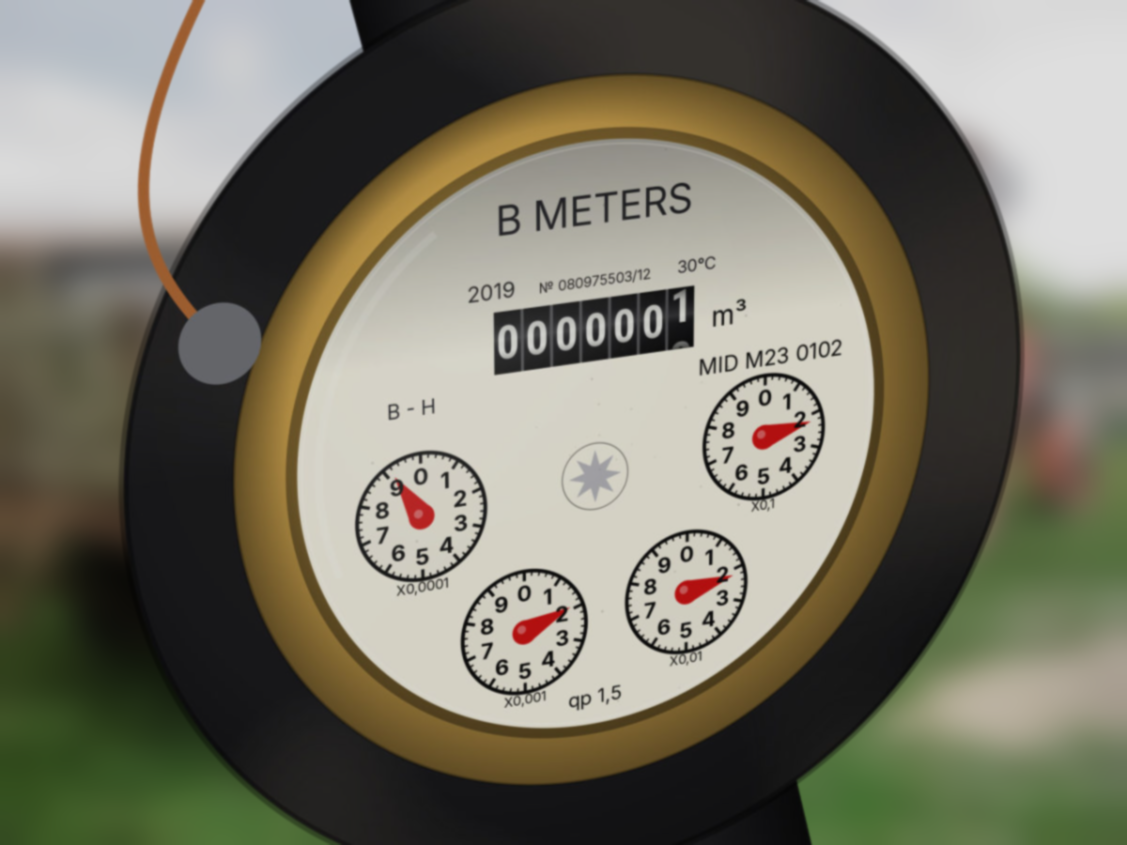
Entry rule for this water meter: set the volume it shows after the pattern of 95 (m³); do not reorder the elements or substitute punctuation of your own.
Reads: 1.2219 (m³)
